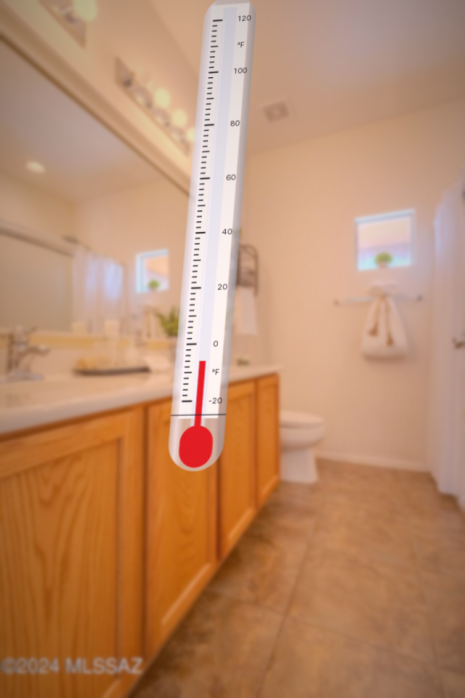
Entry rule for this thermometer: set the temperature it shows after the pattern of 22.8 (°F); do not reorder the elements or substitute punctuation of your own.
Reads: -6 (°F)
